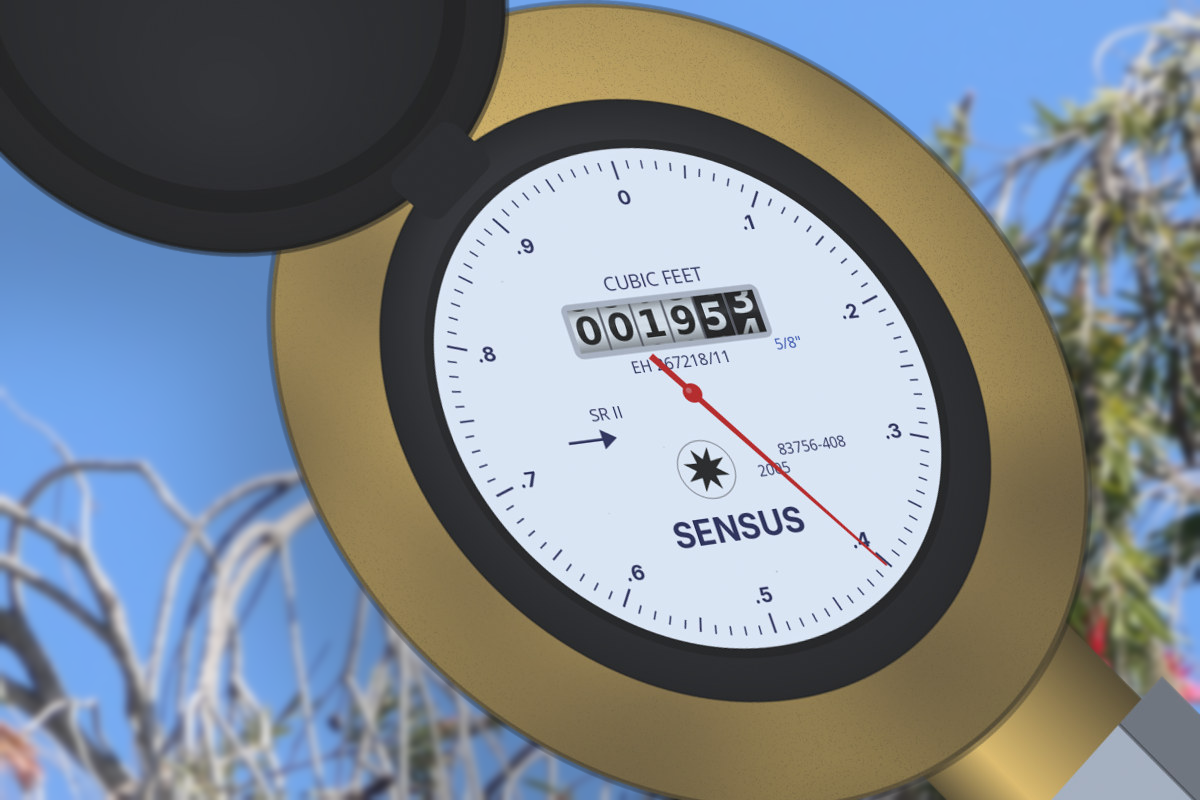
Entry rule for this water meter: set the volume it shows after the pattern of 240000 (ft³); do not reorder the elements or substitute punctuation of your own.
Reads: 1953.40 (ft³)
